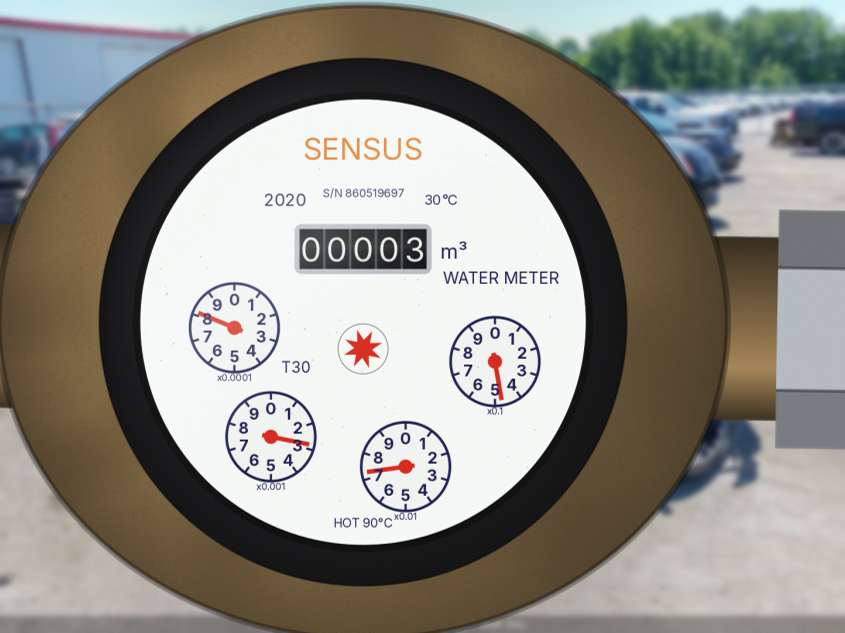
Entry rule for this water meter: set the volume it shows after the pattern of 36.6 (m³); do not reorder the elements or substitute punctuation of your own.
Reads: 3.4728 (m³)
